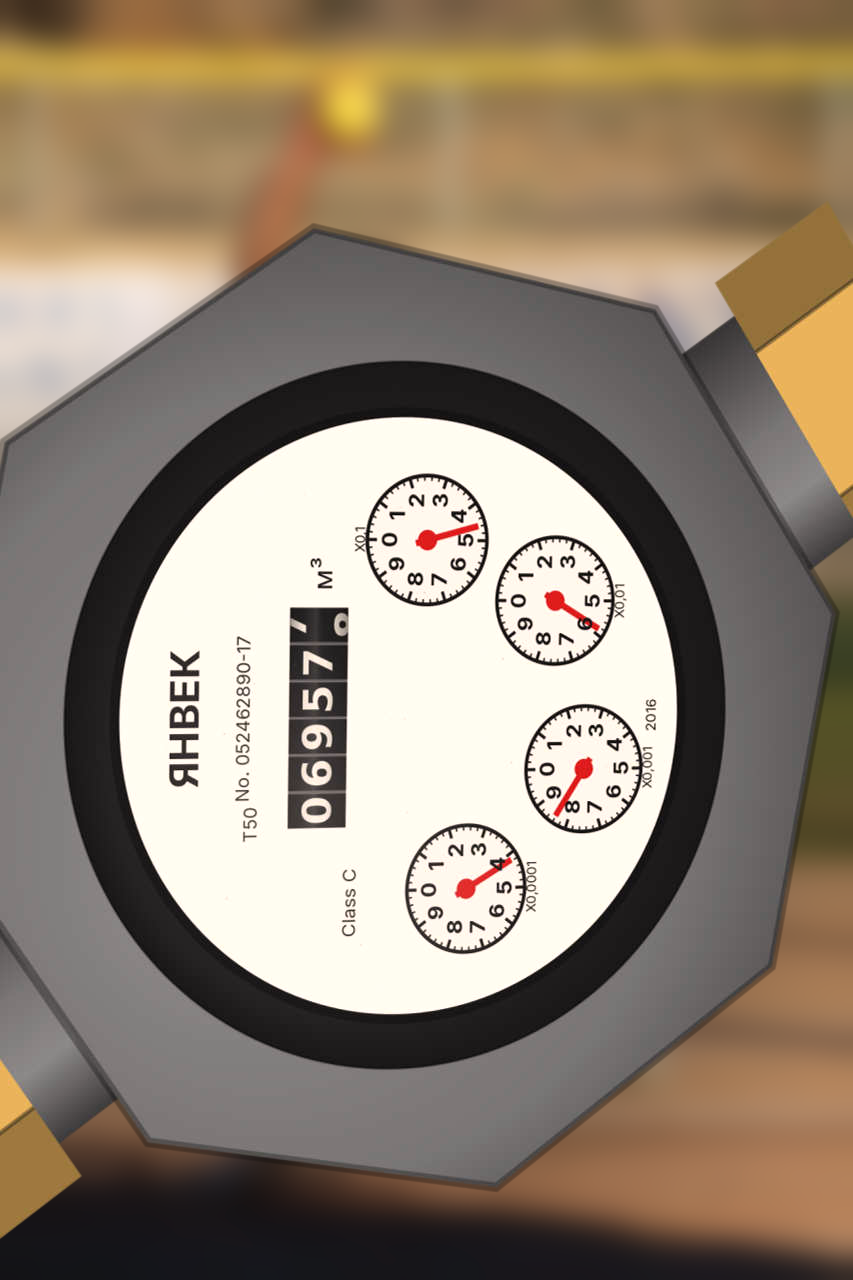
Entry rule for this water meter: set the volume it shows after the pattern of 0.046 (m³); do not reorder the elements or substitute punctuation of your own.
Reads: 69577.4584 (m³)
